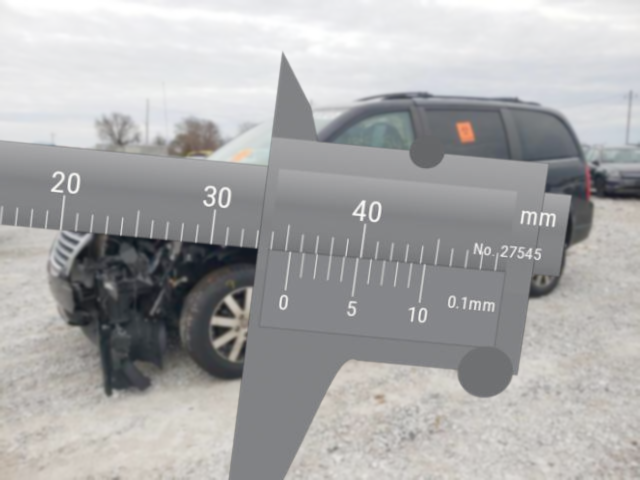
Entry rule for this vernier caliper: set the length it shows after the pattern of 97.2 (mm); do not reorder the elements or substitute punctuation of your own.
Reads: 35.3 (mm)
